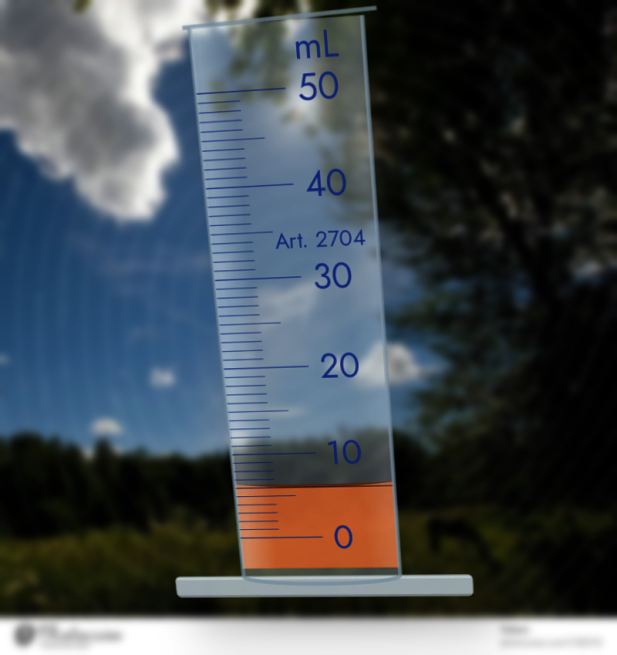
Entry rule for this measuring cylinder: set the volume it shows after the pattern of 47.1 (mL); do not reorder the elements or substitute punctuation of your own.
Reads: 6 (mL)
